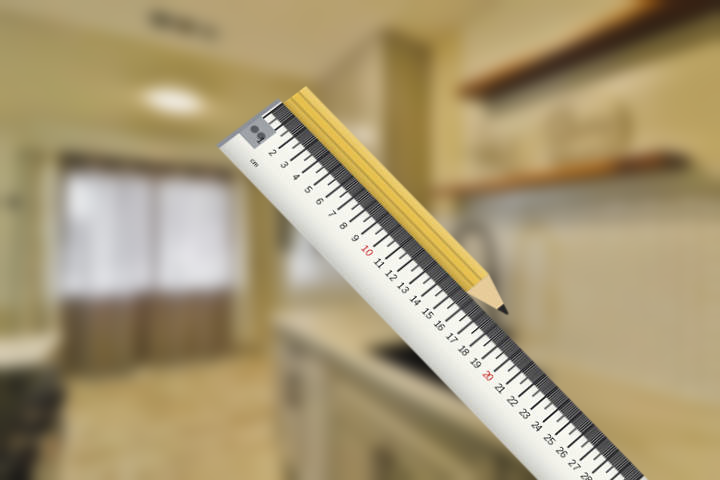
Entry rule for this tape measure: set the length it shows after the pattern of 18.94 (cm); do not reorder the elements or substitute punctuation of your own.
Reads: 18 (cm)
